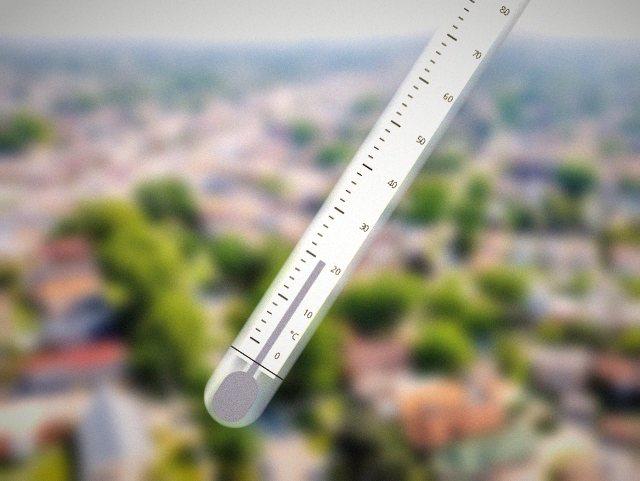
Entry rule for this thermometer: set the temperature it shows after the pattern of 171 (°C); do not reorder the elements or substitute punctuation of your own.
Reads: 20 (°C)
